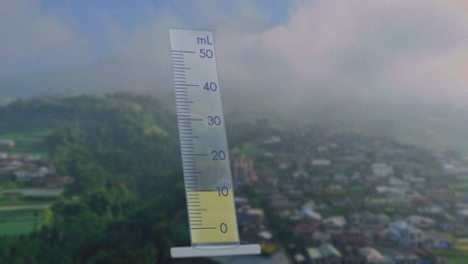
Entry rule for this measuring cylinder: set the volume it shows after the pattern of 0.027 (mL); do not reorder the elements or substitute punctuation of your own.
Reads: 10 (mL)
